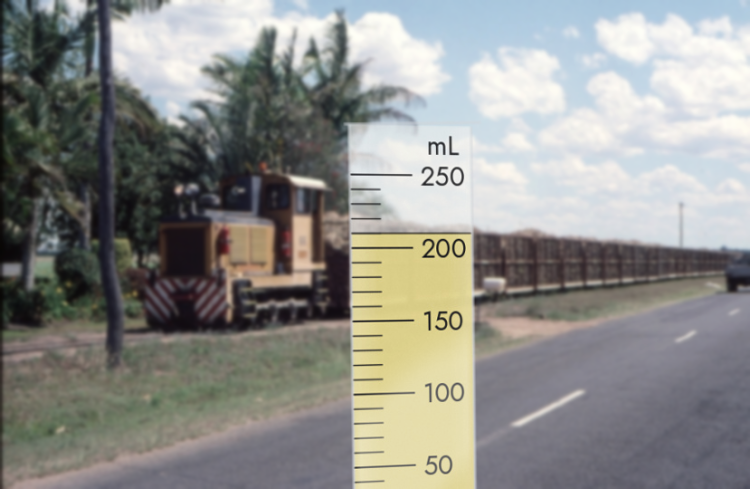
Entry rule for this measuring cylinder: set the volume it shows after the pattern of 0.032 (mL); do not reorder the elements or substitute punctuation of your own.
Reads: 210 (mL)
